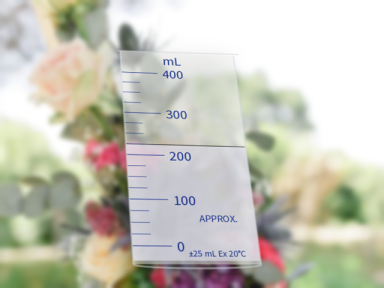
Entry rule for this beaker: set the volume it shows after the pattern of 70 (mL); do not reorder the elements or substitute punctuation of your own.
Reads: 225 (mL)
